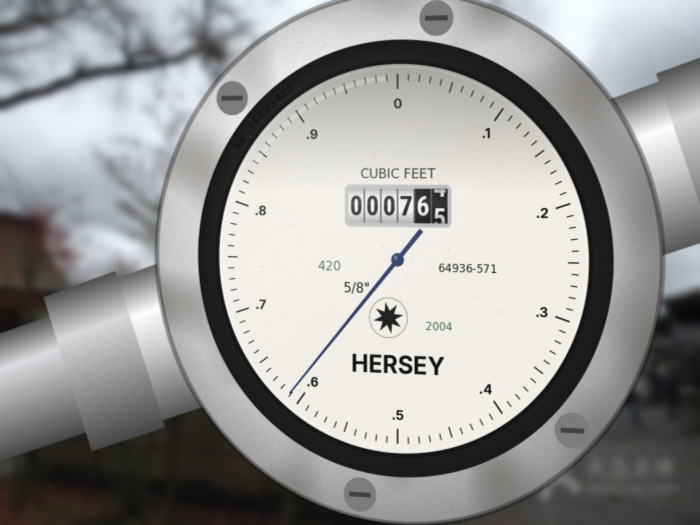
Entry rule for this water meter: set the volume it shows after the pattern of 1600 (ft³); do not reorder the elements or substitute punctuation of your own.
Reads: 764.61 (ft³)
